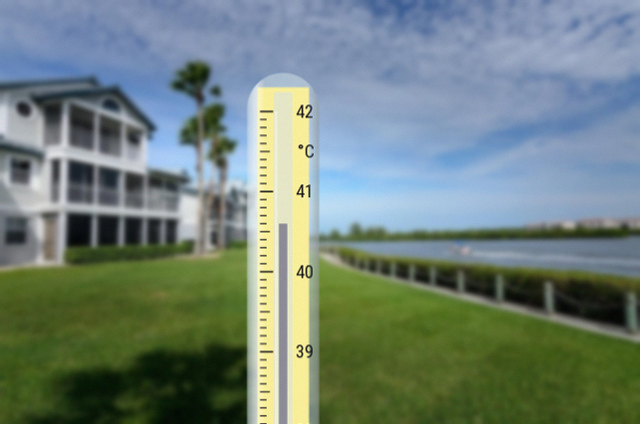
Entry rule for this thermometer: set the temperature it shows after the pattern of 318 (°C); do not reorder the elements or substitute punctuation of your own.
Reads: 40.6 (°C)
